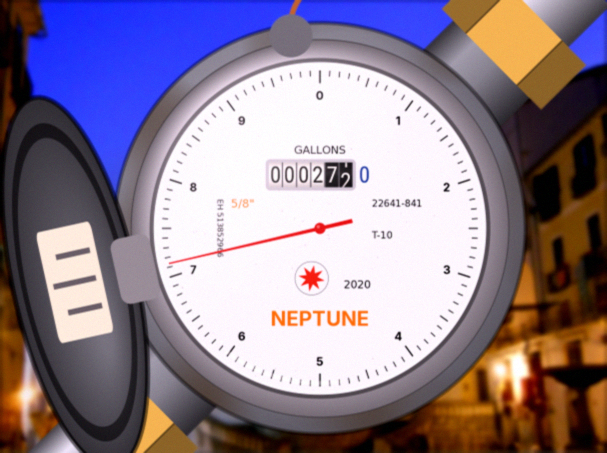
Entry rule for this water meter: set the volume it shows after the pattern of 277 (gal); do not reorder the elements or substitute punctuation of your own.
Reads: 2717.1 (gal)
